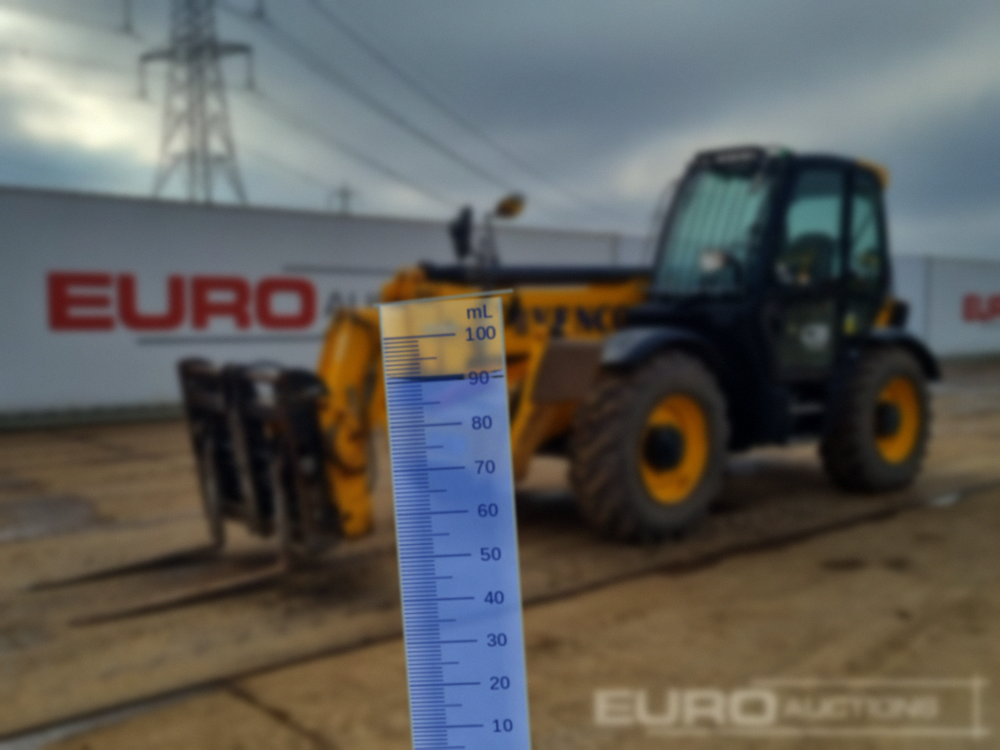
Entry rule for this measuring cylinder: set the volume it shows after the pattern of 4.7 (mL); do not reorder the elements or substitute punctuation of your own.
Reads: 90 (mL)
